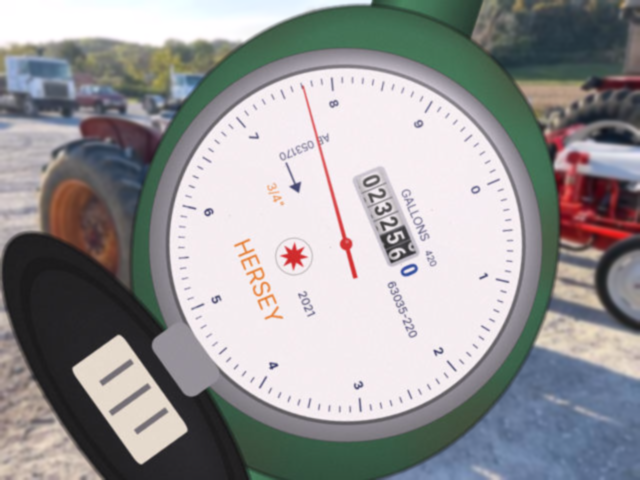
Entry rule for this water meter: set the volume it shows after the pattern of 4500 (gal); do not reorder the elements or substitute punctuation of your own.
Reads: 232557.7 (gal)
